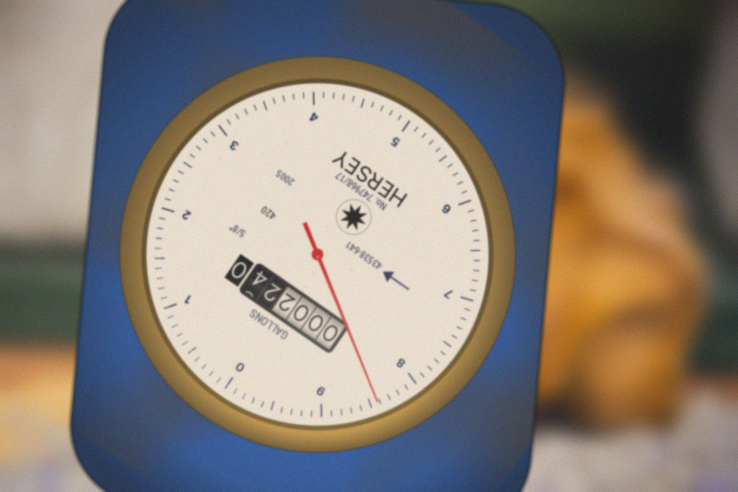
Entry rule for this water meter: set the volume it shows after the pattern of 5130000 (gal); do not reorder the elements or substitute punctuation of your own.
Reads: 2238.4 (gal)
